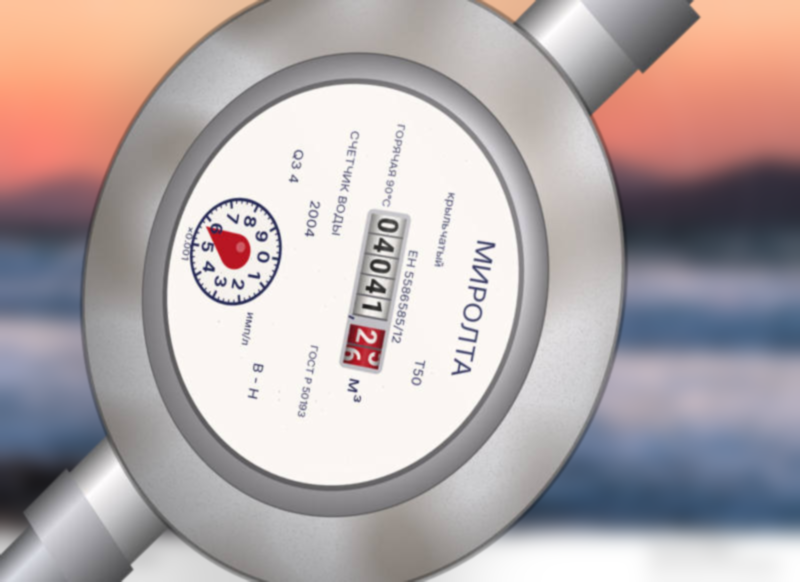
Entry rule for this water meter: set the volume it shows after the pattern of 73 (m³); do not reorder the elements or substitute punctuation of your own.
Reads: 4041.255 (m³)
